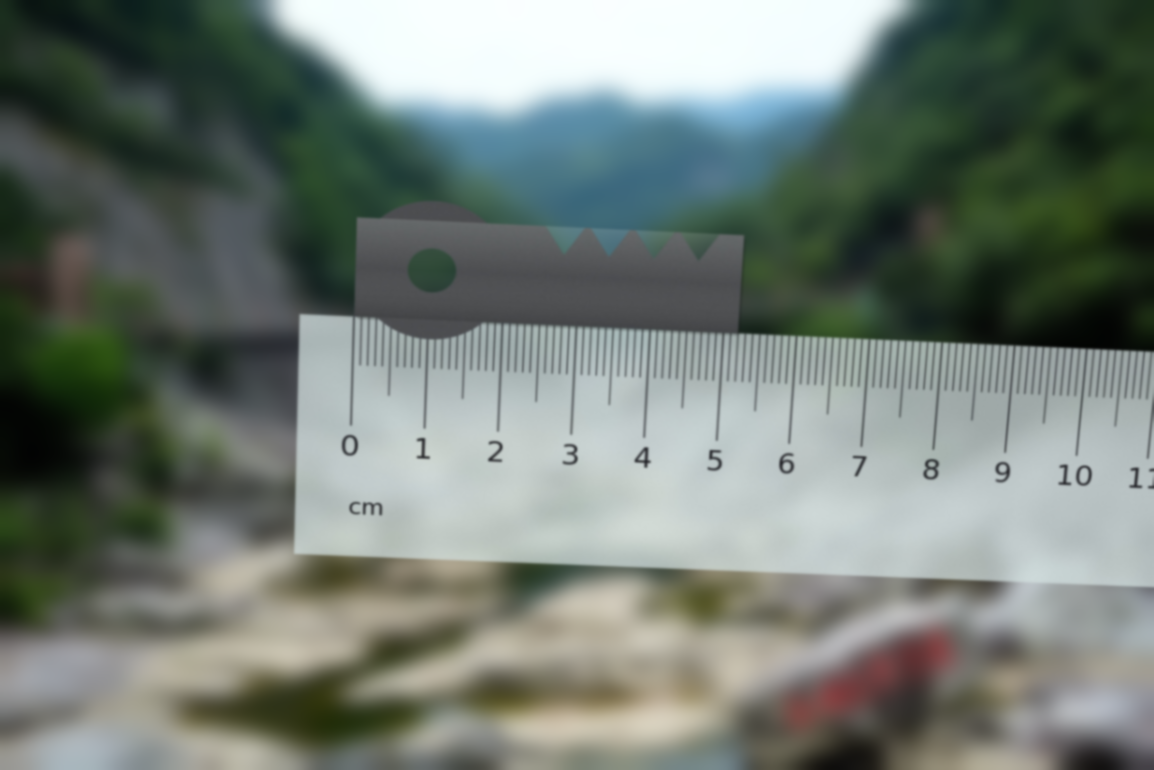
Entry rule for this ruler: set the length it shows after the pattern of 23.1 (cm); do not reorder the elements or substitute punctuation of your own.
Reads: 5.2 (cm)
